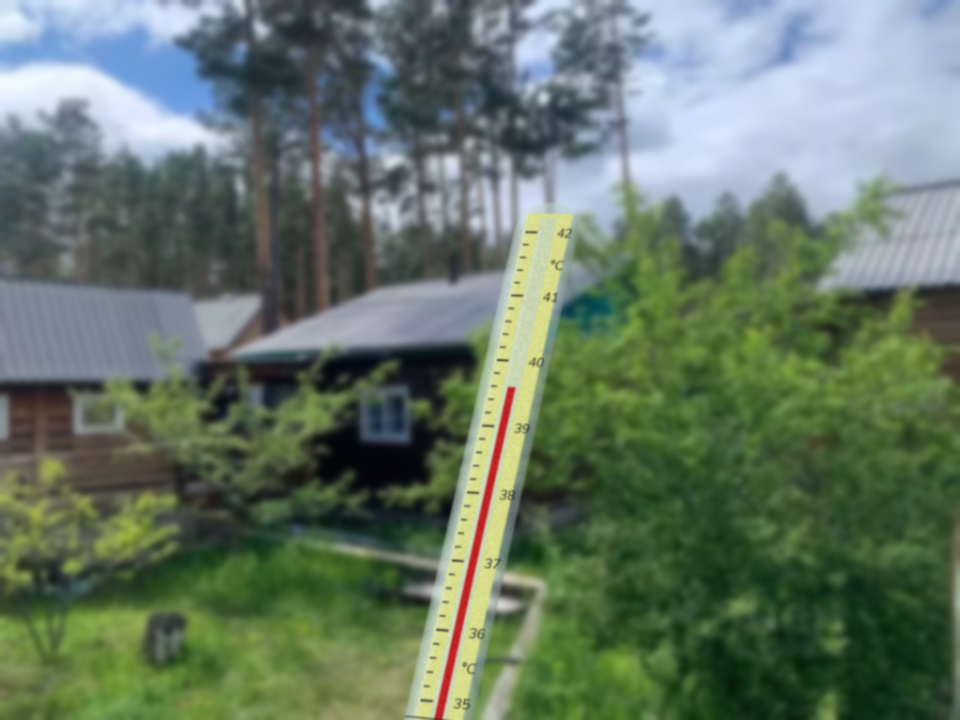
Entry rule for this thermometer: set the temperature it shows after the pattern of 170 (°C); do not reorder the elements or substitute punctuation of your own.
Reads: 39.6 (°C)
